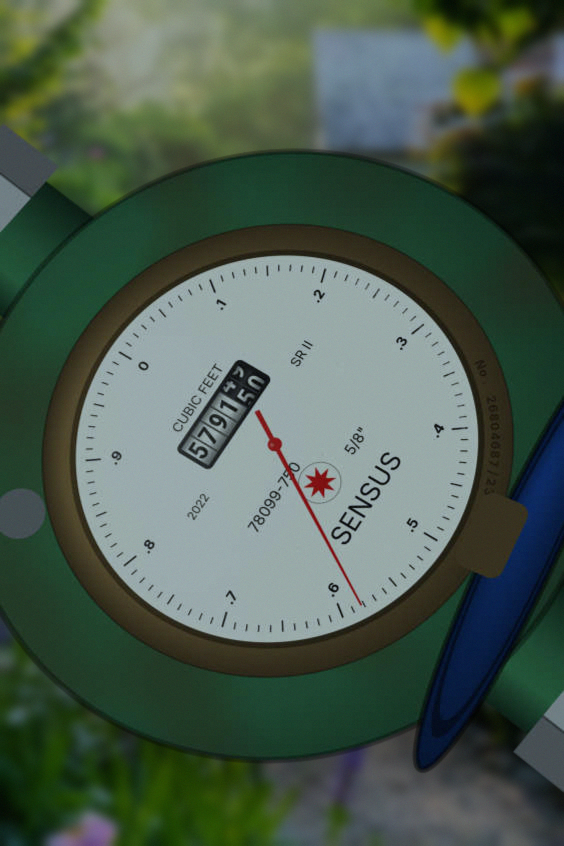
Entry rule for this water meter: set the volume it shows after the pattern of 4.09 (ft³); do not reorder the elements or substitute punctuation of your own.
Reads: 579149.58 (ft³)
